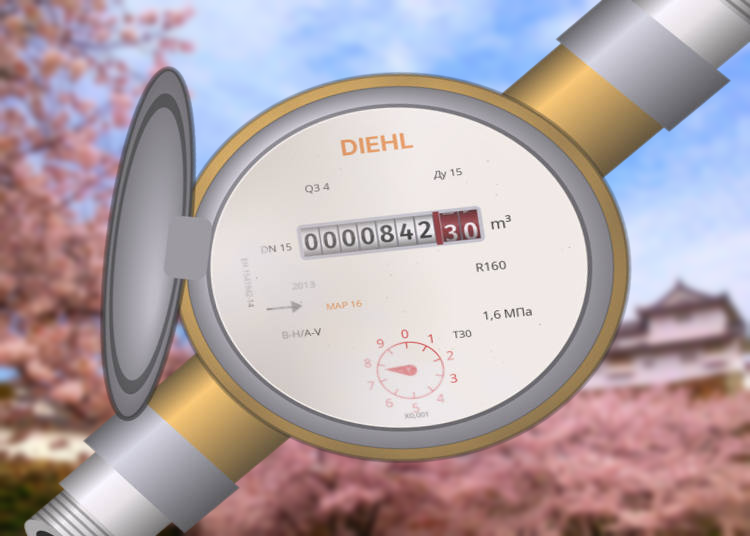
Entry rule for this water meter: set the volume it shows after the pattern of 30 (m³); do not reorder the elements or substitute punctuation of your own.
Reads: 842.297 (m³)
